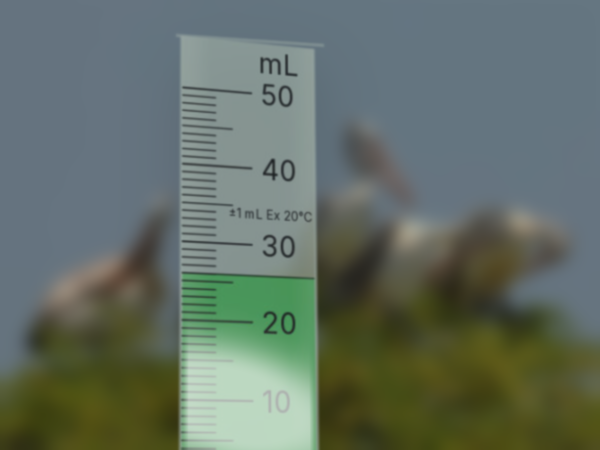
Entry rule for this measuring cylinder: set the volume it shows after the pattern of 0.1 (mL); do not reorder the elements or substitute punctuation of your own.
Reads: 26 (mL)
